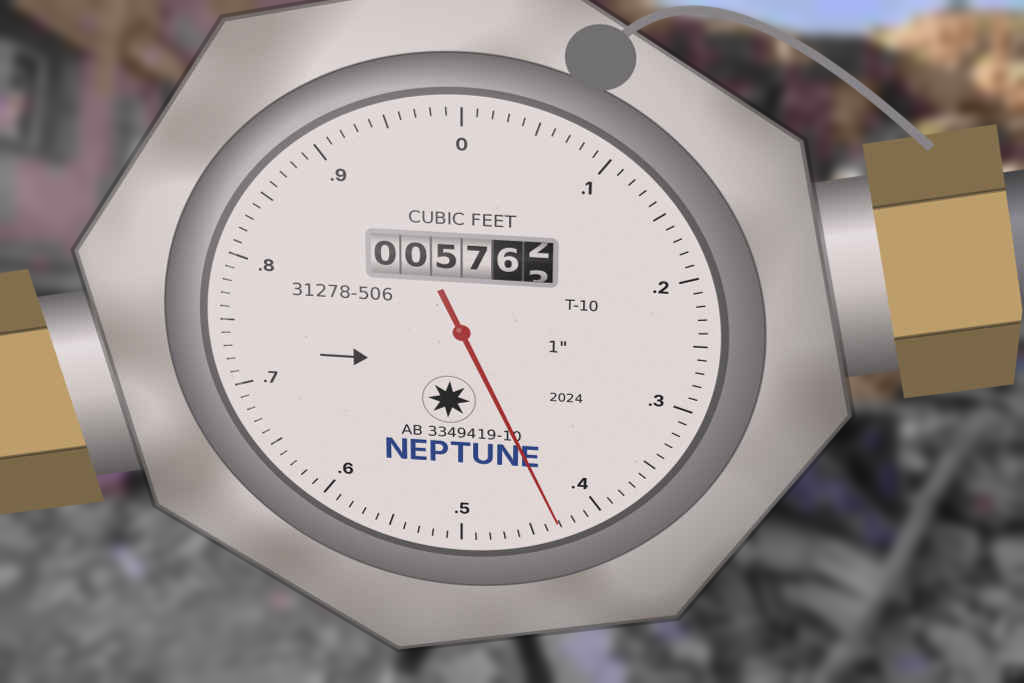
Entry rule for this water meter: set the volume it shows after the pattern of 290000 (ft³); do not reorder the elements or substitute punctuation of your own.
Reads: 5762.43 (ft³)
